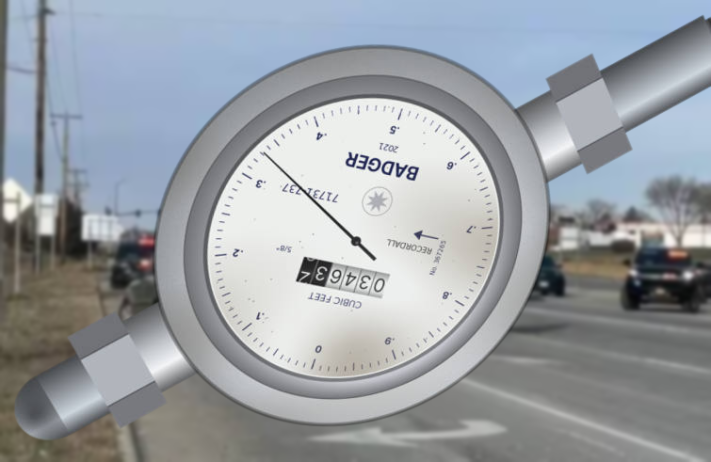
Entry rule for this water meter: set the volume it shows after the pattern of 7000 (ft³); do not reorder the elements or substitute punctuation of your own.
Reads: 34632.33 (ft³)
